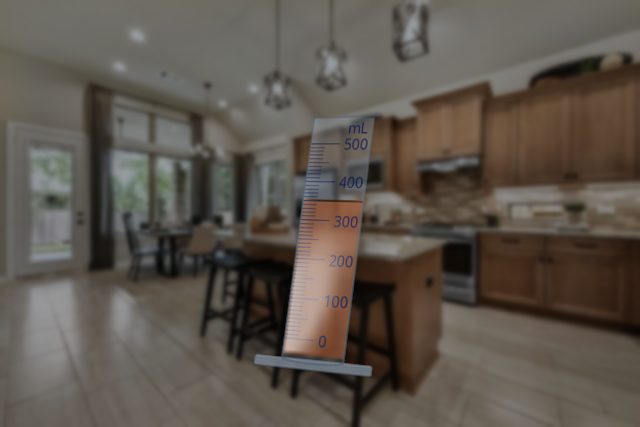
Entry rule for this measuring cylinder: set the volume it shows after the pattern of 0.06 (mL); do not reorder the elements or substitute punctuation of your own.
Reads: 350 (mL)
